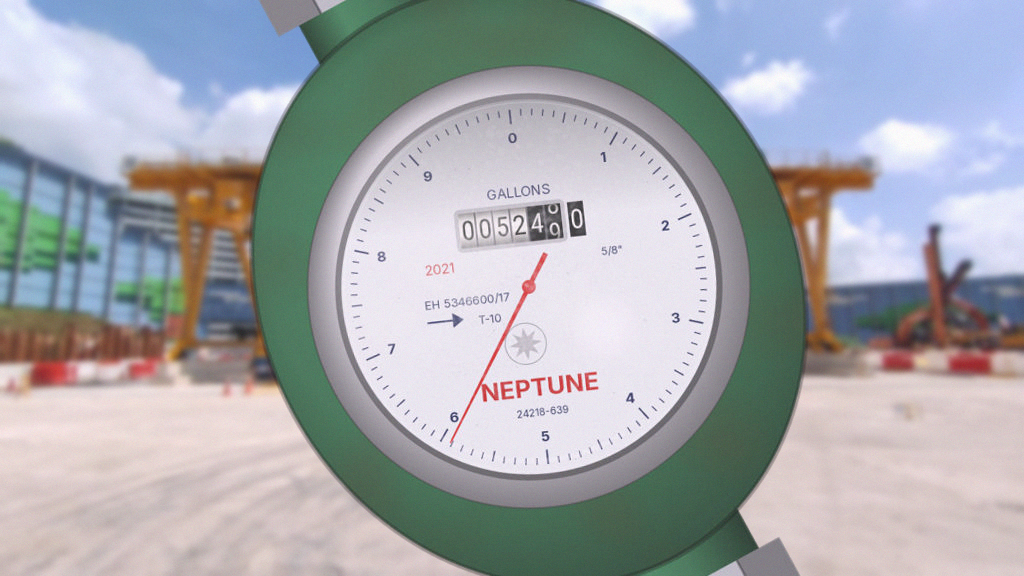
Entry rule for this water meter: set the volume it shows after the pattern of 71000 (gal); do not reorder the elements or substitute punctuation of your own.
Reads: 52485.9 (gal)
